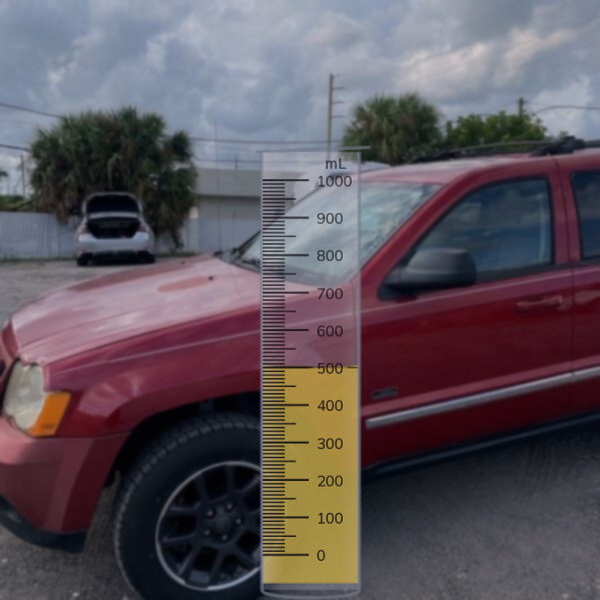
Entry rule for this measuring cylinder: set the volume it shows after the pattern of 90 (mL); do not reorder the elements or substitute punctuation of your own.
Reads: 500 (mL)
